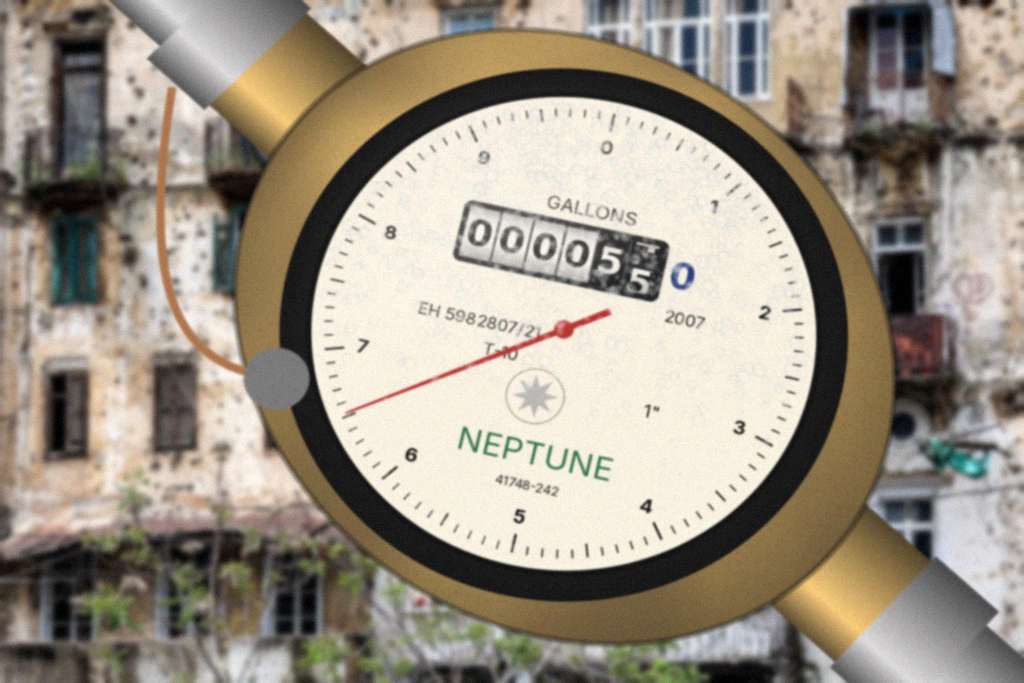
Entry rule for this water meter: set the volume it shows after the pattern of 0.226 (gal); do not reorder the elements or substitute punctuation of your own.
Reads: 546.5 (gal)
